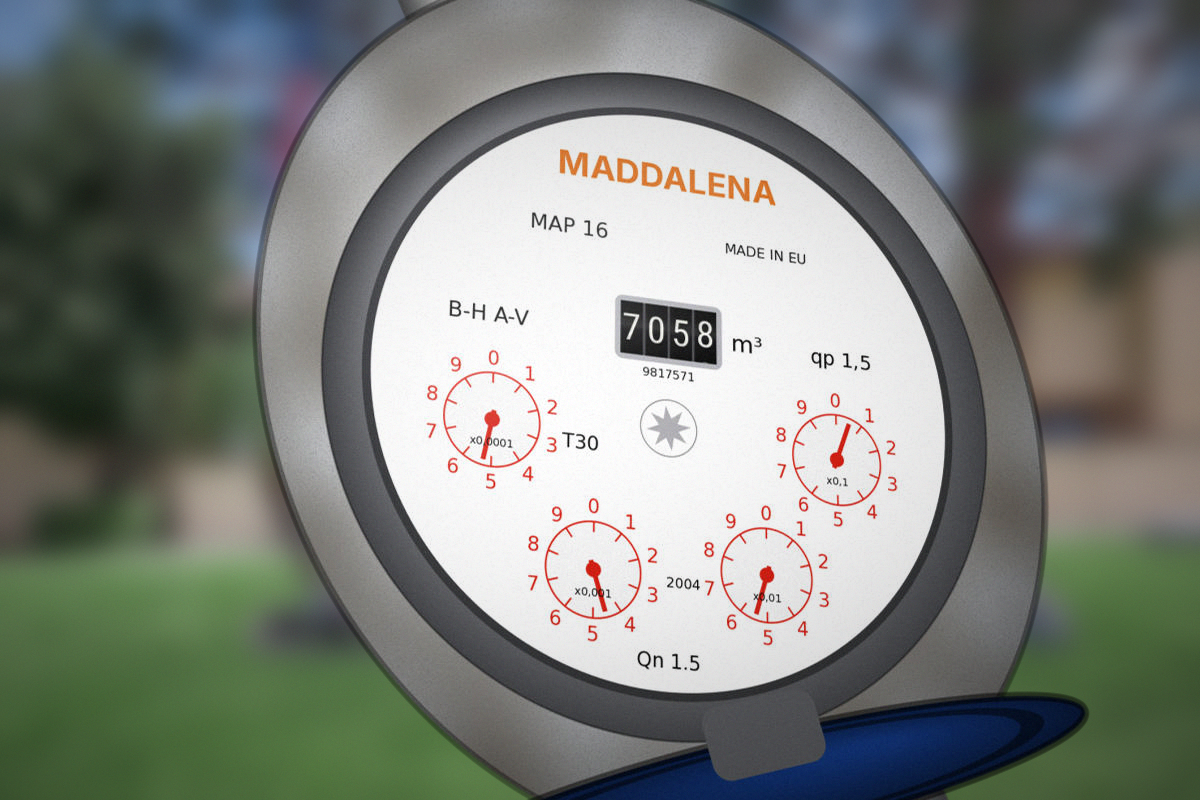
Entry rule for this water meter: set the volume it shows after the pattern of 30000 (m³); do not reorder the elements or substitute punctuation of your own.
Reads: 7058.0545 (m³)
